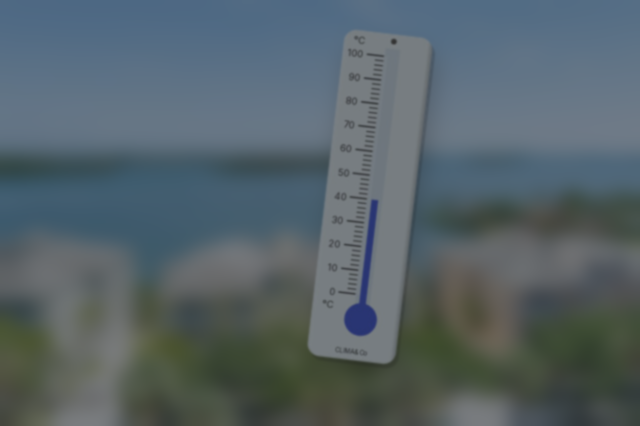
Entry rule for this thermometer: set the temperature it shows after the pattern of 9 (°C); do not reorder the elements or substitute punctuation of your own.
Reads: 40 (°C)
